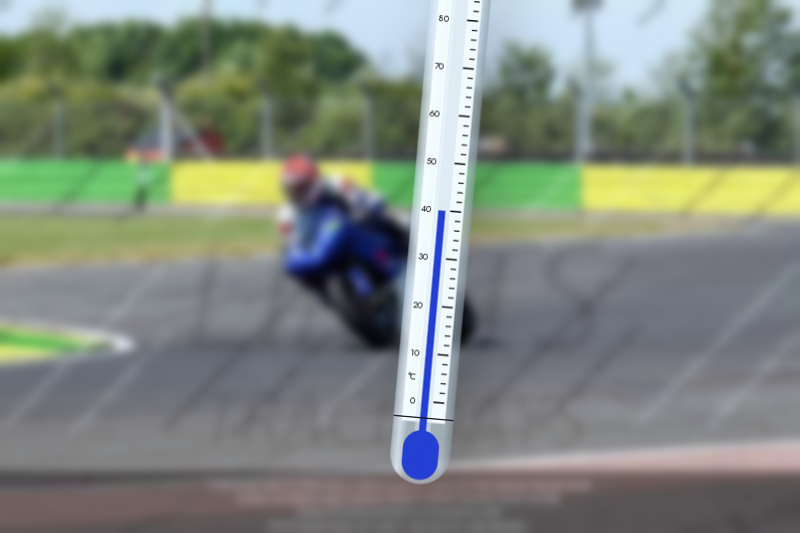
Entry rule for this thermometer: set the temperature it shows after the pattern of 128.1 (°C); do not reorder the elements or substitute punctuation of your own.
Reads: 40 (°C)
